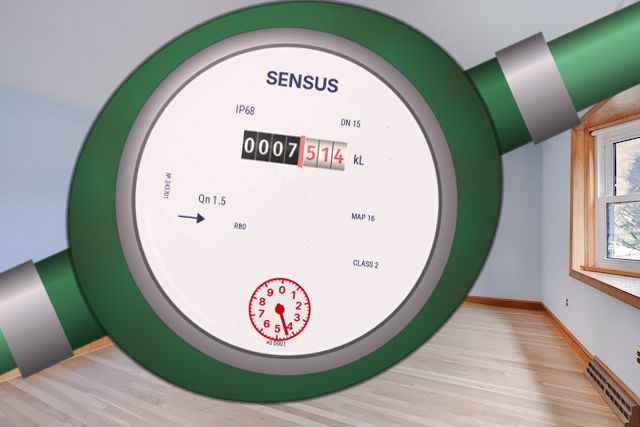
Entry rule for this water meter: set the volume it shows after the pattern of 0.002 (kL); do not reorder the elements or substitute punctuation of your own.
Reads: 7.5144 (kL)
